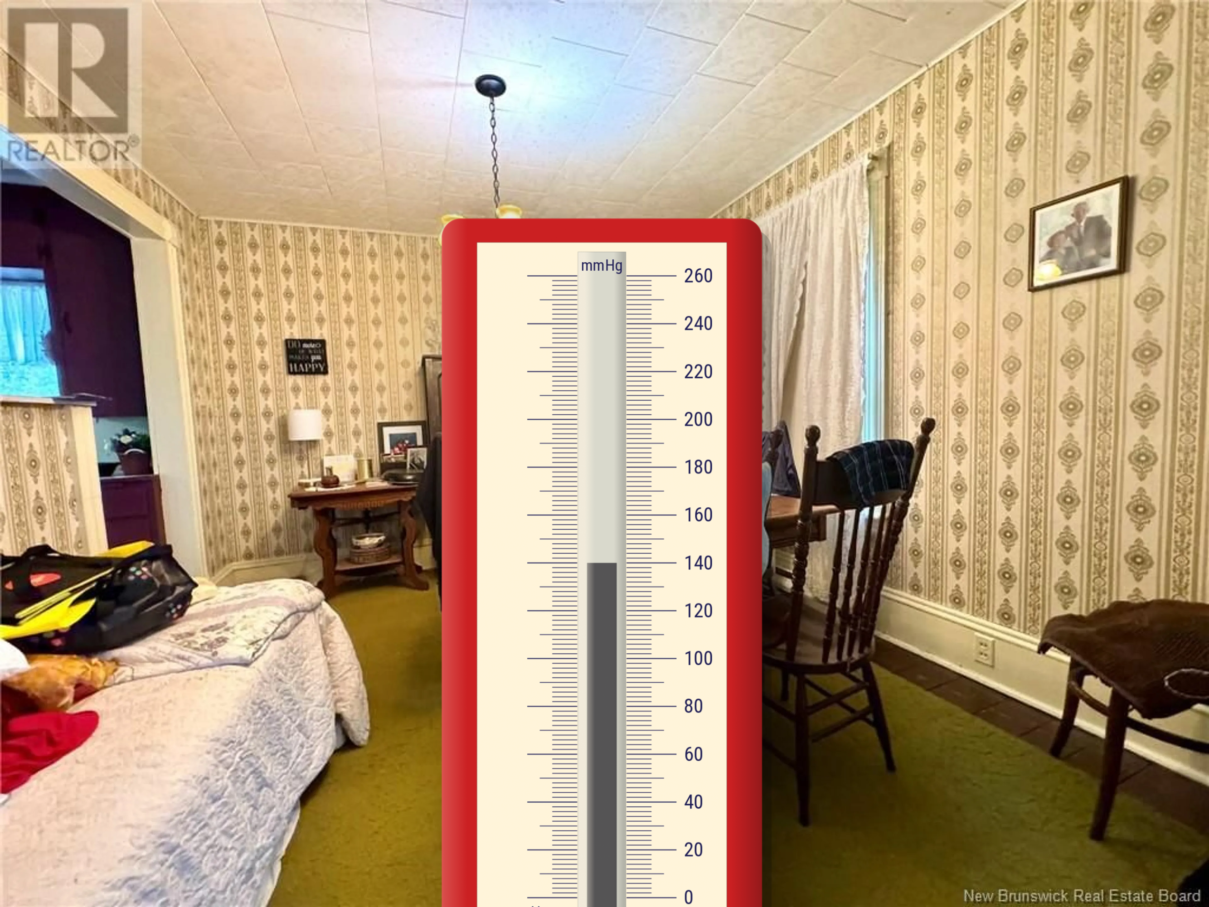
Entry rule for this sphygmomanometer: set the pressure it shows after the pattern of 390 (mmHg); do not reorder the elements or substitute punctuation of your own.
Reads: 140 (mmHg)
